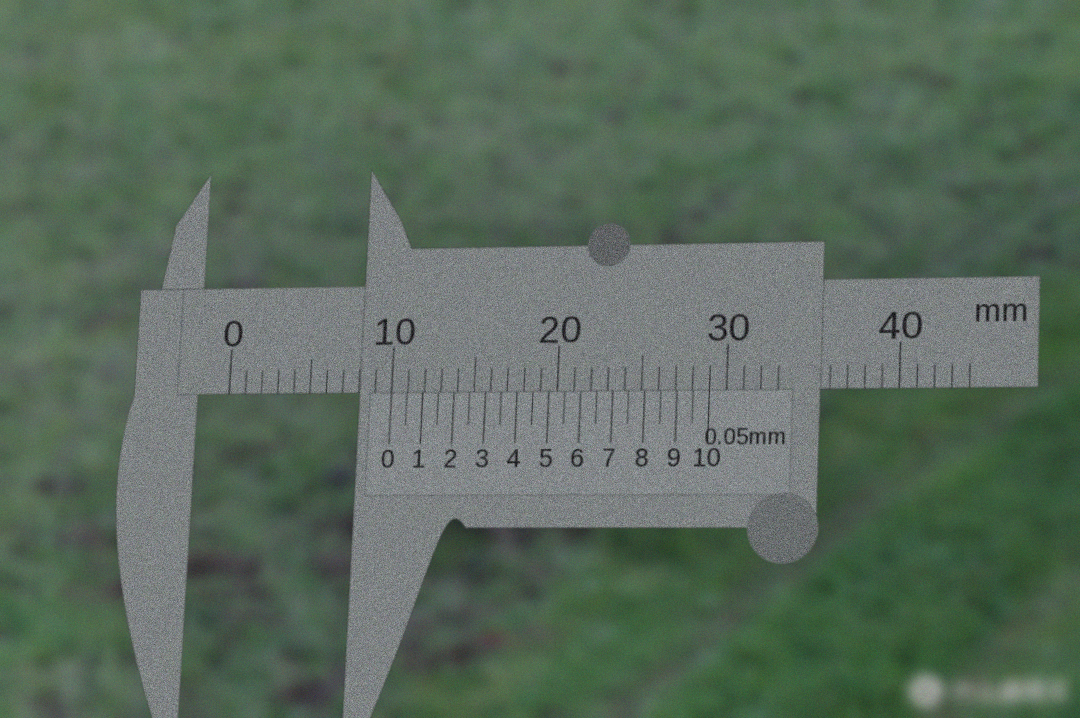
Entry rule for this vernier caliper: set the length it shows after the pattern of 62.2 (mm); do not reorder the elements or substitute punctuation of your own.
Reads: 10.0 (mm)
